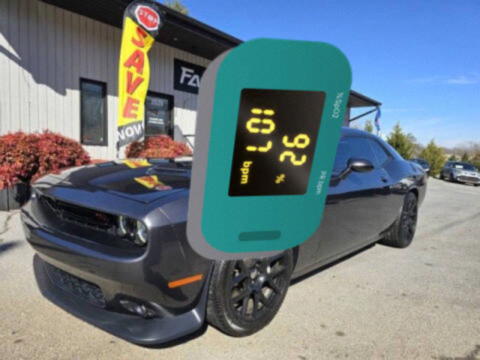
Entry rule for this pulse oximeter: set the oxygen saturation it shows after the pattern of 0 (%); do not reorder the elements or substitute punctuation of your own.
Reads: 92 (%)
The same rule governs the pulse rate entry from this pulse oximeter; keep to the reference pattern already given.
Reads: 107 (bpm)
